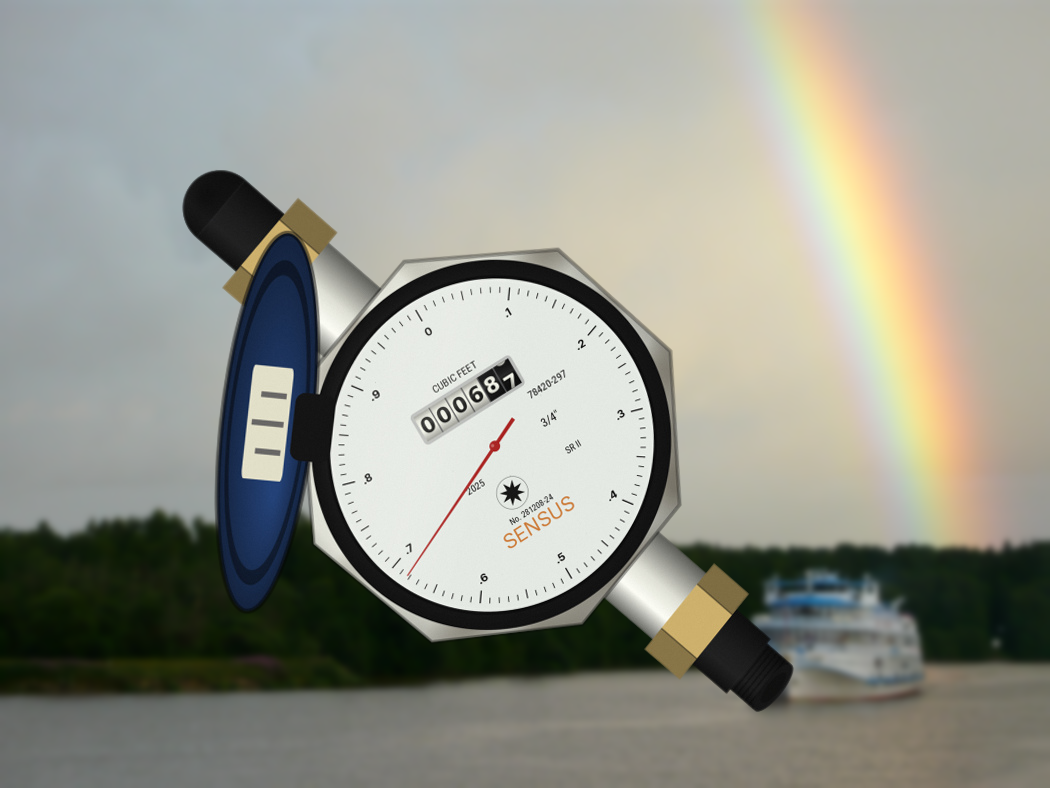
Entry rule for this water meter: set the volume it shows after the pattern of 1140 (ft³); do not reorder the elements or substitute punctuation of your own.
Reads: 686.68 (ft³)
